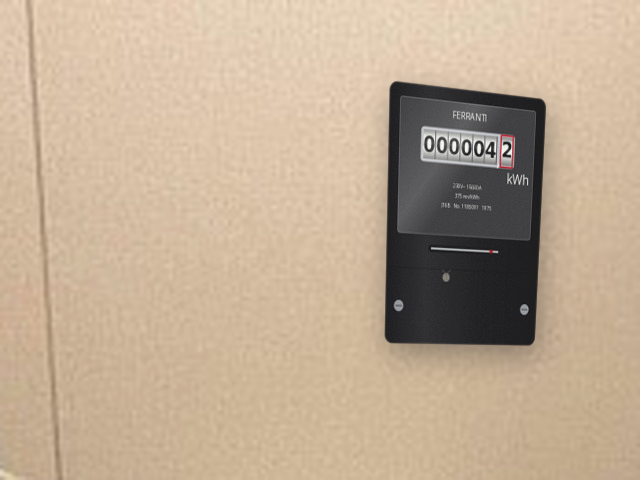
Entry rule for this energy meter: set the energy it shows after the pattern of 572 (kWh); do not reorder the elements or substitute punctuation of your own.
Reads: 4.2 (kWh)
